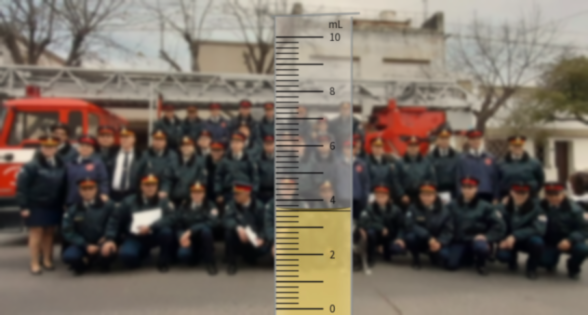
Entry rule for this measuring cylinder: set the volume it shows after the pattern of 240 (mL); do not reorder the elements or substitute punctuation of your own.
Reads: 3.6 (mL)
